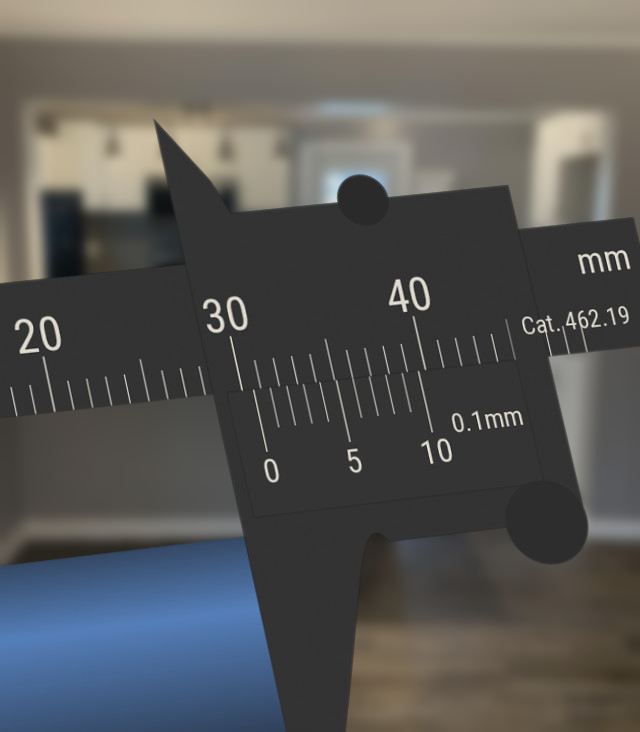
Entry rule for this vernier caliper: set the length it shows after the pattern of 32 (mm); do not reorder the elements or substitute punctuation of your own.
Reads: 30.6 (mm)
